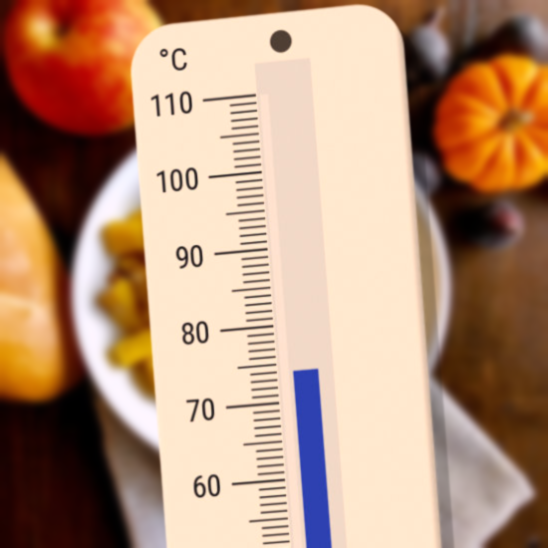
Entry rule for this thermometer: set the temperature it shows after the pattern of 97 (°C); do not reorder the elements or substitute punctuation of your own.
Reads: 74 (°C)
